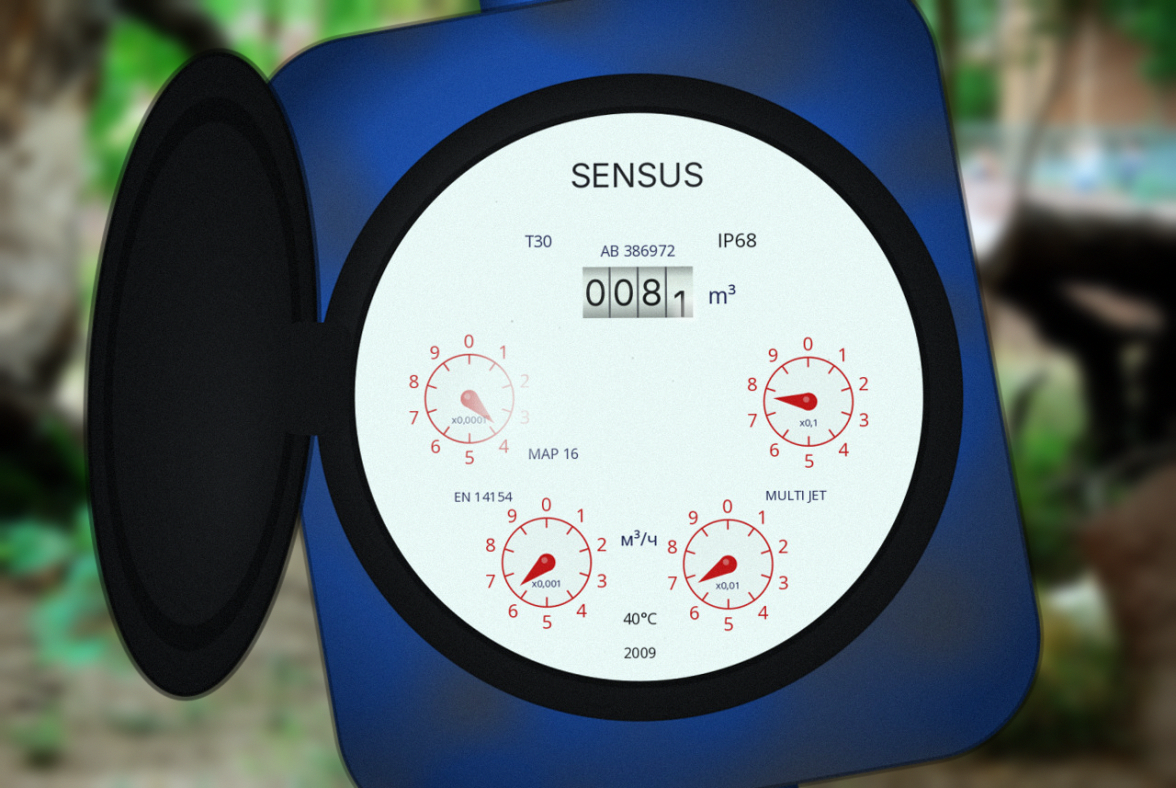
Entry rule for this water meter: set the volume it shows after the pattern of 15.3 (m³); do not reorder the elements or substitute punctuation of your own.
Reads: 80.7663 (m³)
